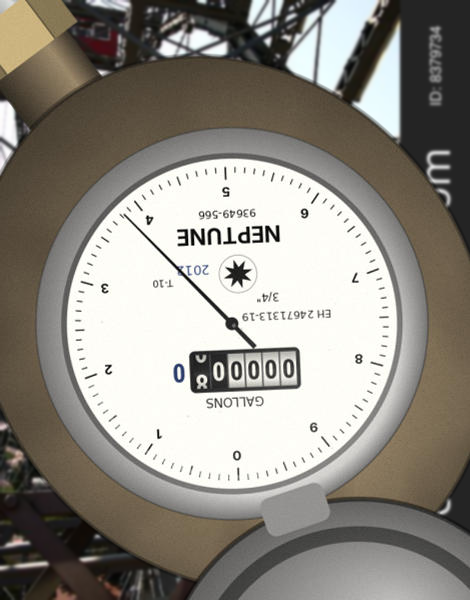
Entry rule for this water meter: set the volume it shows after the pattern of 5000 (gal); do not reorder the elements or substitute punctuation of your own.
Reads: 83.8 (gal)
